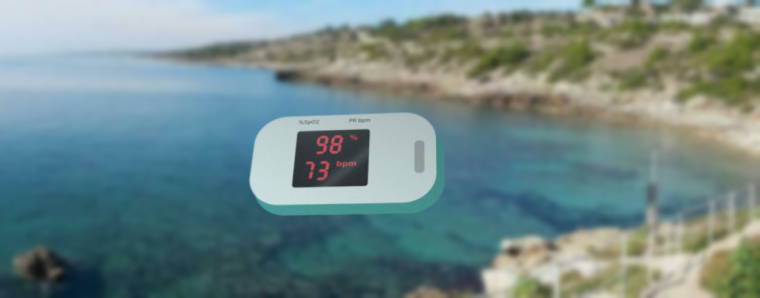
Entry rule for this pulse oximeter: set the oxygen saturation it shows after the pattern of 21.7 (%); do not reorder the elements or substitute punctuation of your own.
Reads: 98 (%)
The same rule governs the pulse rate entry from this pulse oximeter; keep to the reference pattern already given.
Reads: 73 (bpm)
